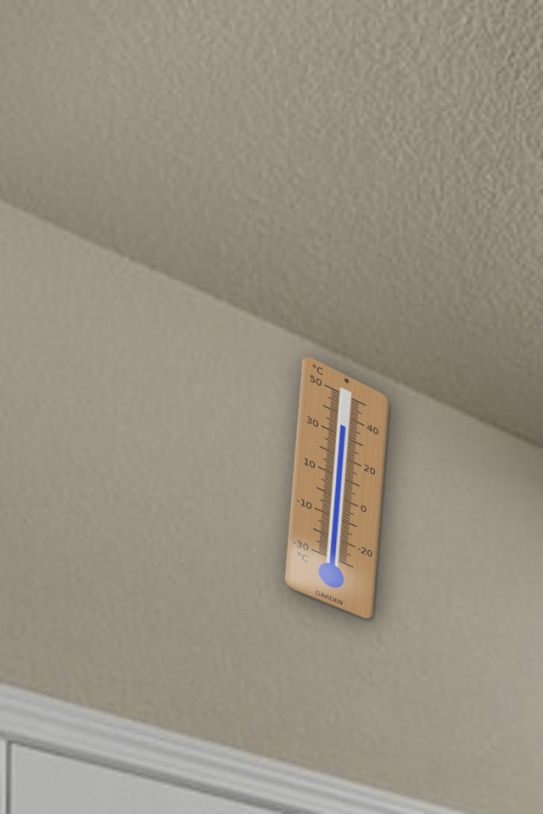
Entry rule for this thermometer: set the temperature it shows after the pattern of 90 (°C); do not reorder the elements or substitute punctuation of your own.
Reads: 35 (°C)
